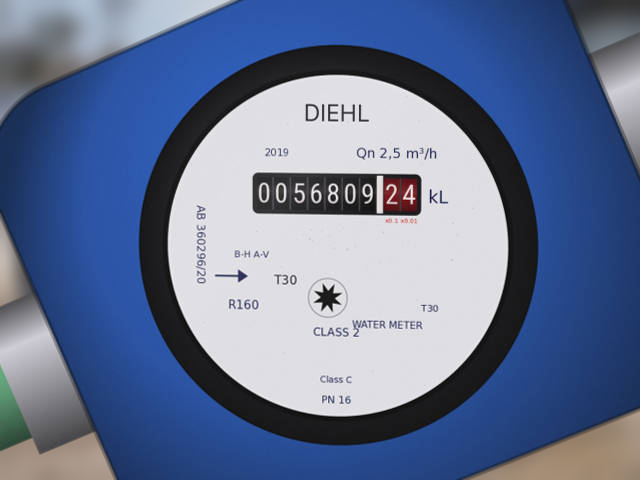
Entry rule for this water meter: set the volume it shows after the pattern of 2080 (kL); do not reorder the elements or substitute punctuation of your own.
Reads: 56809.24 (kL)
